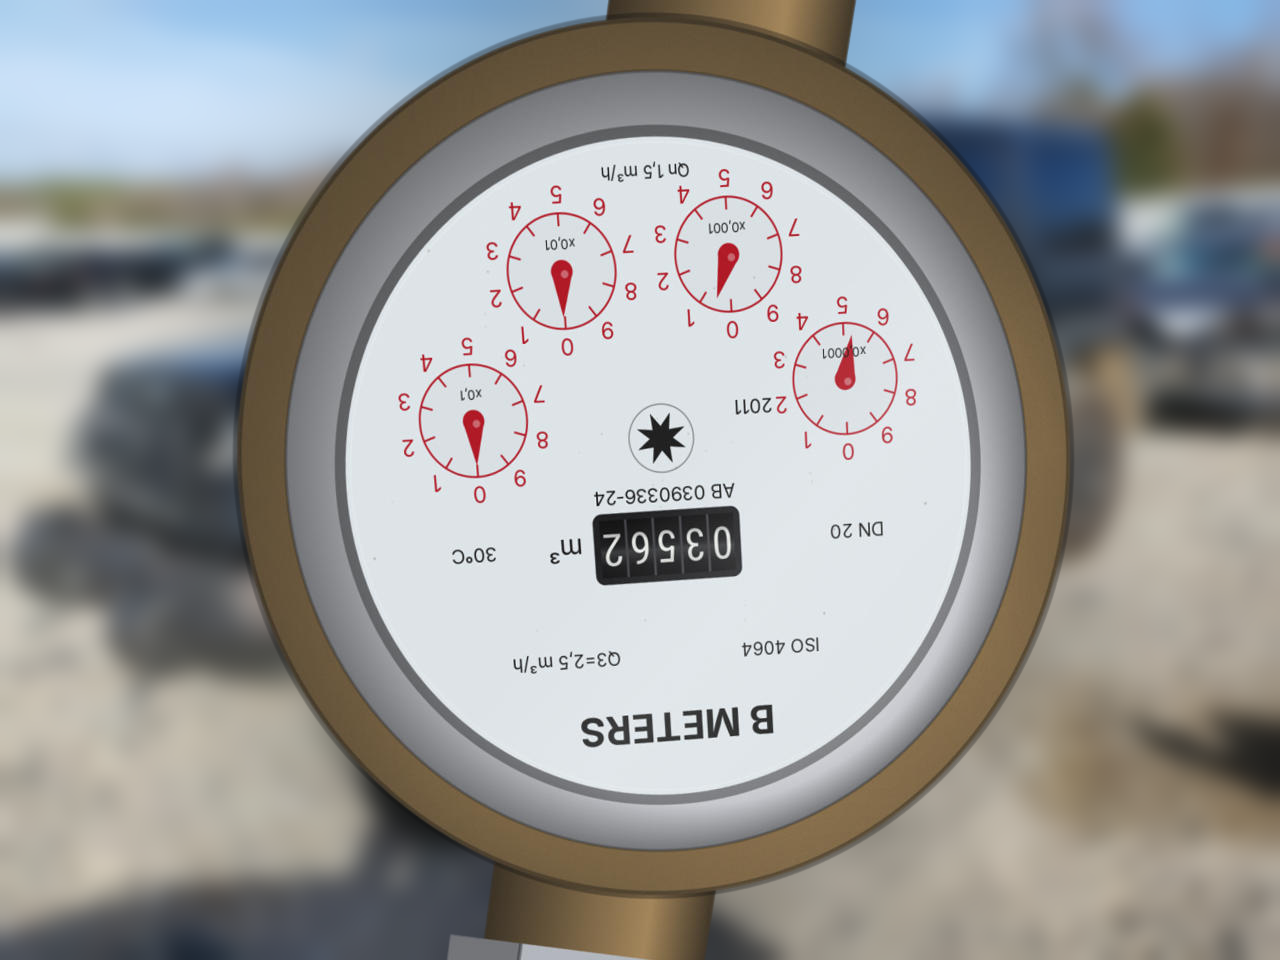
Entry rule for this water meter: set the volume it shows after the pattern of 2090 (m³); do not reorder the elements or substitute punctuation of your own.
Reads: 3562.0005 (m³)
